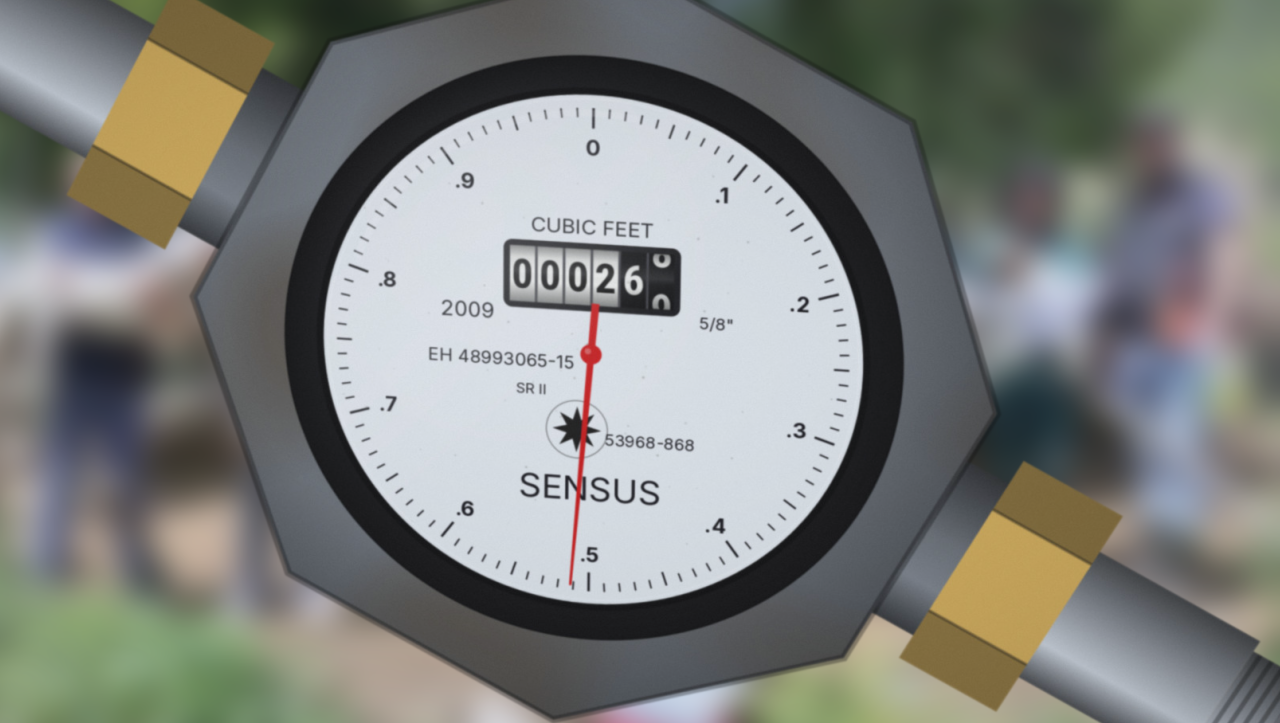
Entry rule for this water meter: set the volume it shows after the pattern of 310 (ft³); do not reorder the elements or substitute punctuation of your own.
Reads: 268.51 (ft³)
